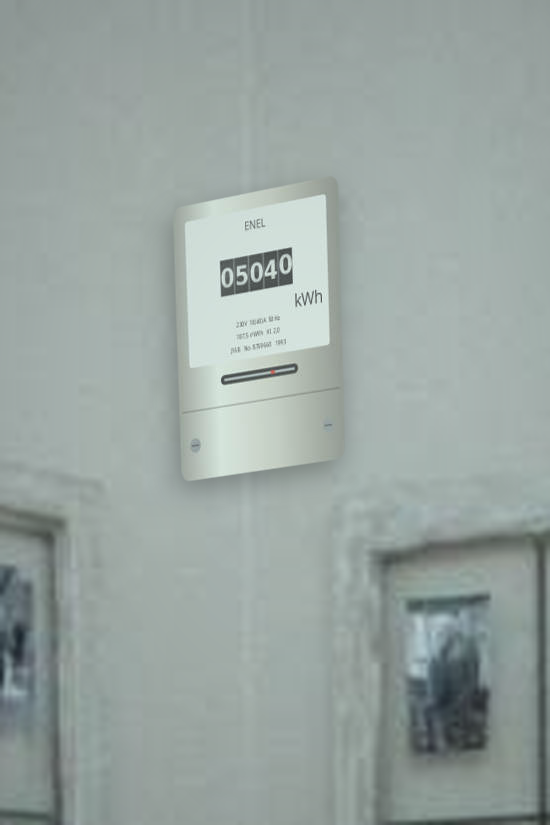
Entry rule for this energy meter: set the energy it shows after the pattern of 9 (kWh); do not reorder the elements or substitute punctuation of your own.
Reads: 5040 (kWh)
